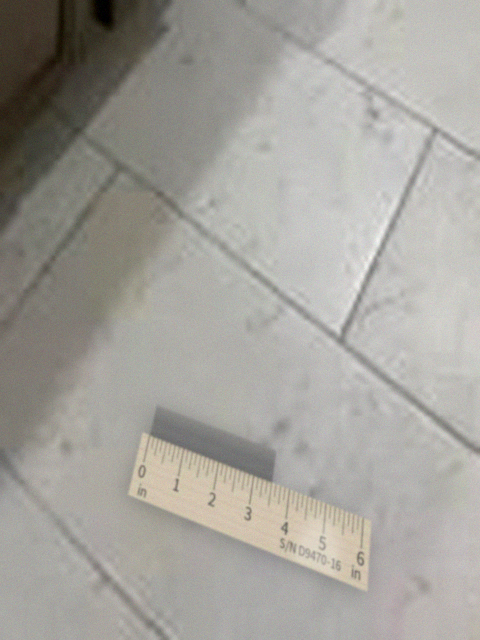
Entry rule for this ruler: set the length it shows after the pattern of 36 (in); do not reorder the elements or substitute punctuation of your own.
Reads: 3.5 (in)
